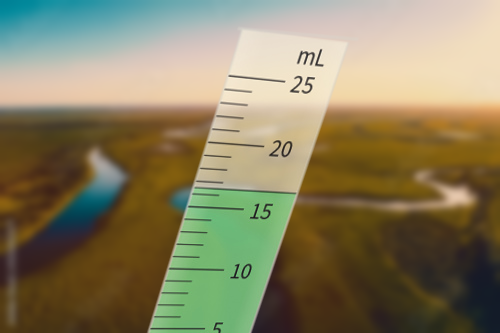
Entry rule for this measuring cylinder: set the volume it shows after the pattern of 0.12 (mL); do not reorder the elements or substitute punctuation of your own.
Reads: 16.5 (mL)
